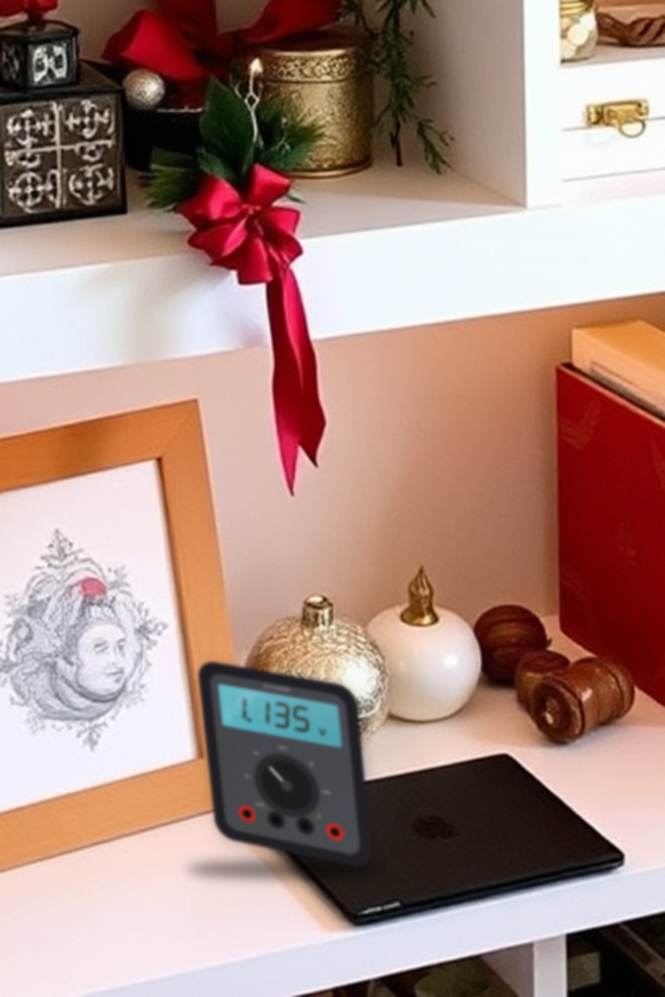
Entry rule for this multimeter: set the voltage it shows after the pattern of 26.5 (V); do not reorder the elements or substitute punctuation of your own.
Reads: 1.135 (V)
